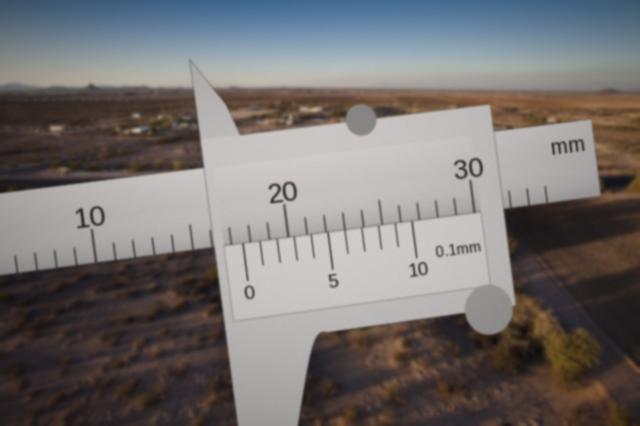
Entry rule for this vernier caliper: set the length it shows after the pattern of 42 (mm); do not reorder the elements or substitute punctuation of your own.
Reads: 17.6 (mm)
